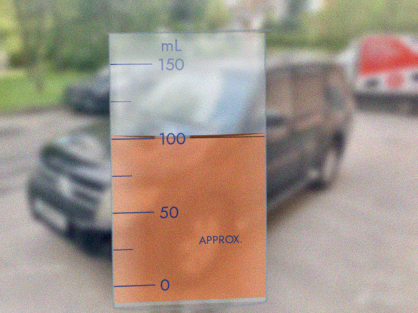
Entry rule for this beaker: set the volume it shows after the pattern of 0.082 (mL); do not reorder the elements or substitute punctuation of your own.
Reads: 100 (mL)
